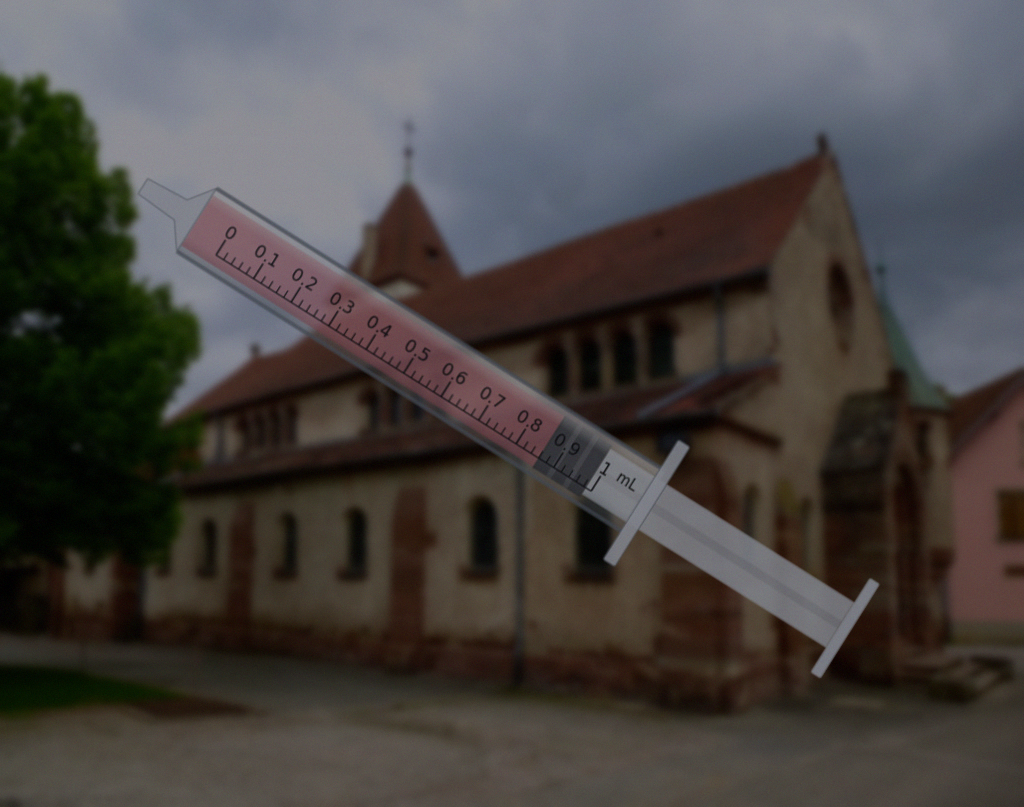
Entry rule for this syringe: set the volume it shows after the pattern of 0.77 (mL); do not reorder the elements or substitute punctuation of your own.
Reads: 0.86 (mL)
